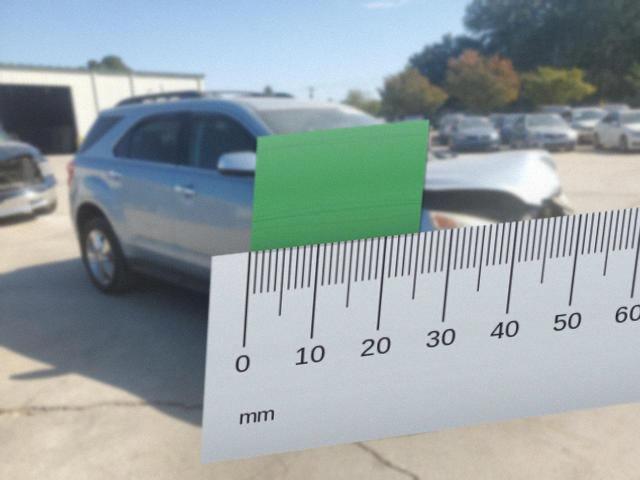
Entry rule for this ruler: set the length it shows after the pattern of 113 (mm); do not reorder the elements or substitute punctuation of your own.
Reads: 25 (mm)
